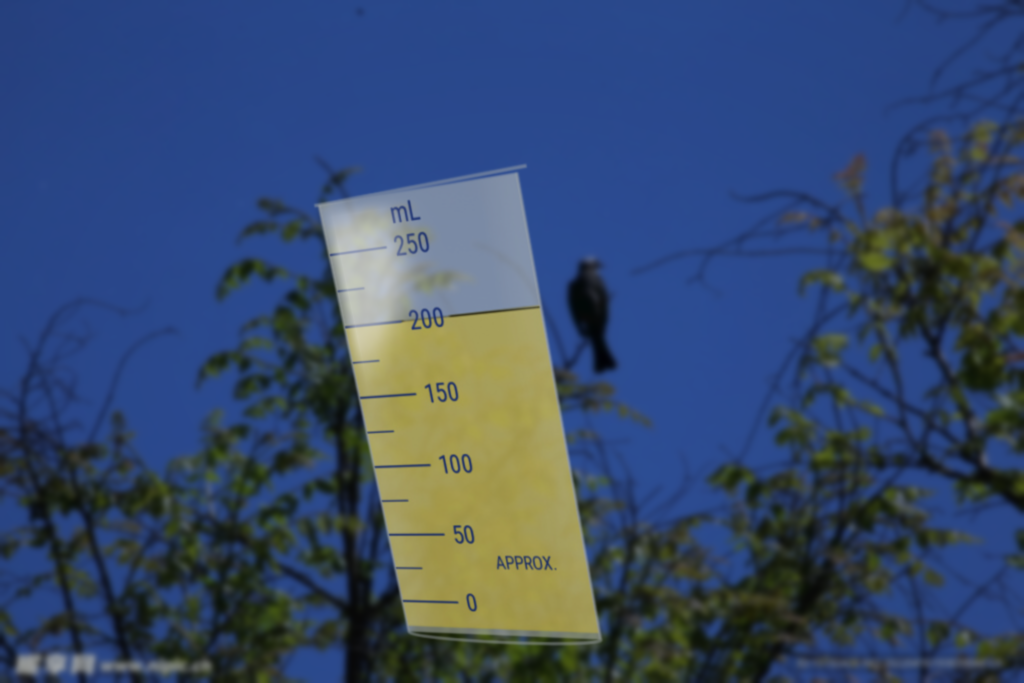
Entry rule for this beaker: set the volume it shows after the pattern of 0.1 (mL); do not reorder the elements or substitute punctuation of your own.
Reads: 200 (mL)
